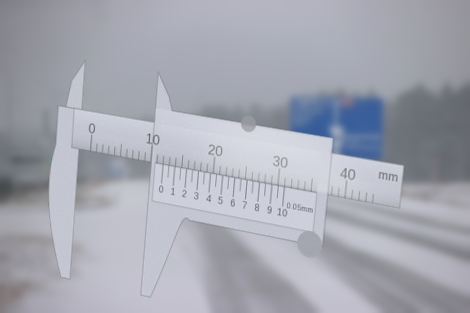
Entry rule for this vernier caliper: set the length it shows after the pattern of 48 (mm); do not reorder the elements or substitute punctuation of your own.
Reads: 12.0 (mm)
